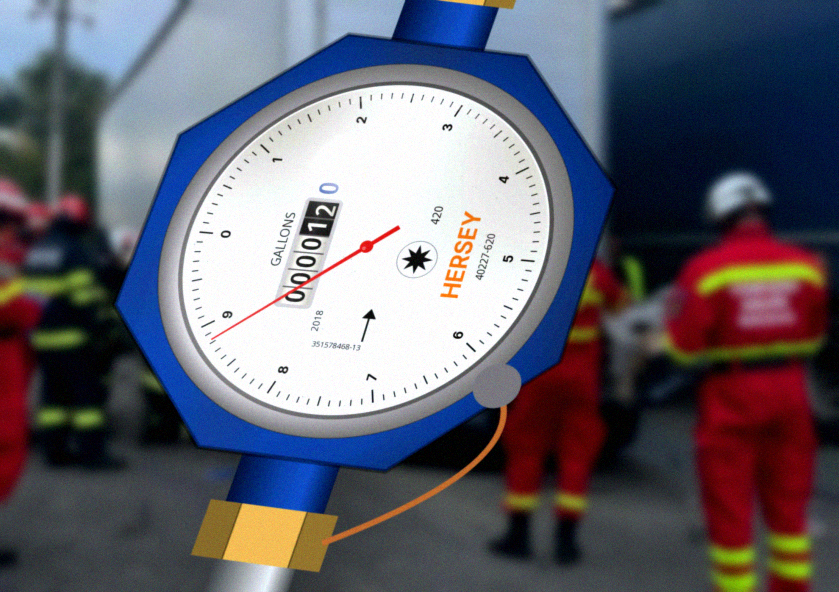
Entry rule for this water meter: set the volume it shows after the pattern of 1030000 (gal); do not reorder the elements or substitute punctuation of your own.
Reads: 118.8 (gal)
